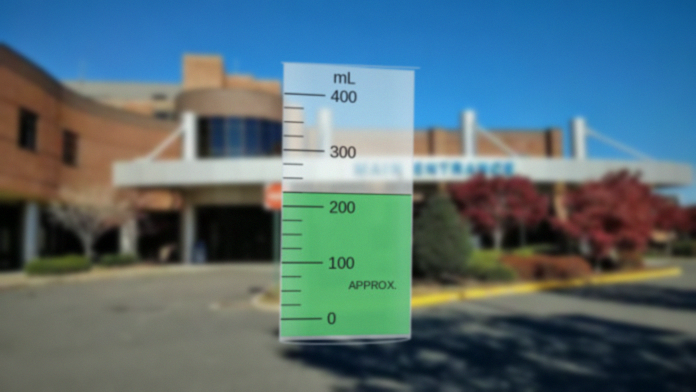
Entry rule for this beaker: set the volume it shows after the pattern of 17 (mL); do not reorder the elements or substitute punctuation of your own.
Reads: 225 (mL)
